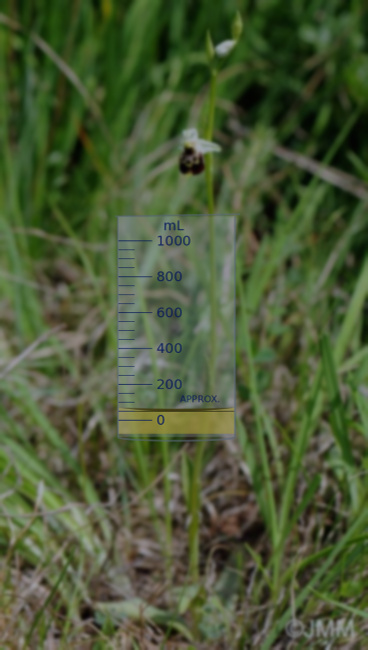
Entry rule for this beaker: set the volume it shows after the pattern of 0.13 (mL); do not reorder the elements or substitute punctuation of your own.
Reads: 50 (mL)
